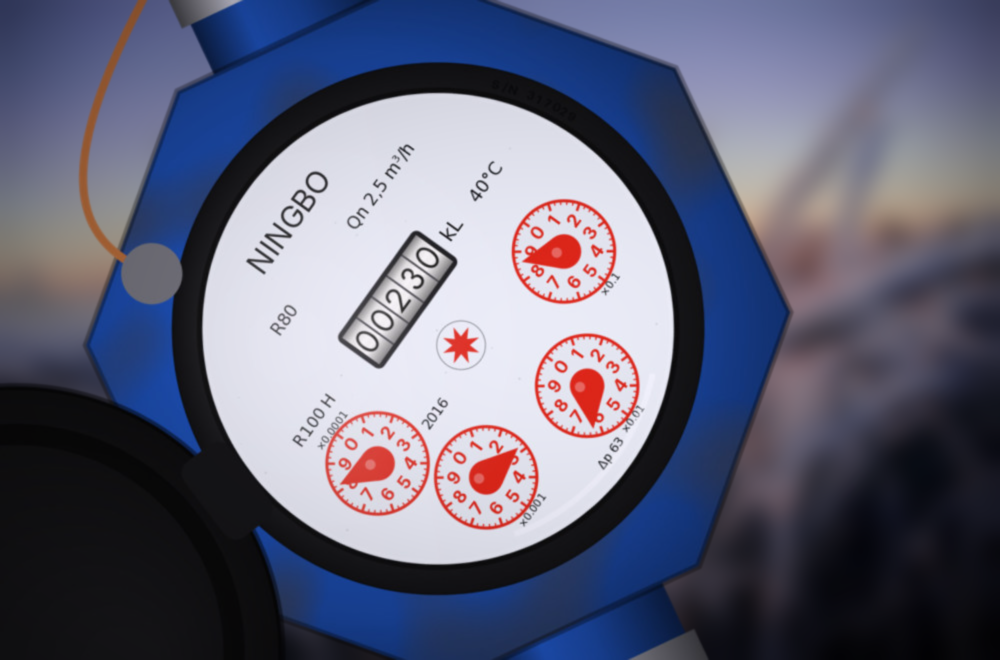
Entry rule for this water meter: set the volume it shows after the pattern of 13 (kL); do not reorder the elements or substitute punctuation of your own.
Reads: 230.8628 (kL)
